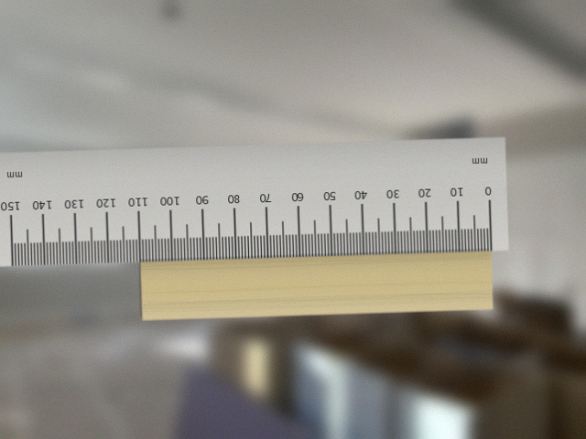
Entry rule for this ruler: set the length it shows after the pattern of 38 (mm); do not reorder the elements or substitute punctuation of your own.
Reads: 110 (mm)
